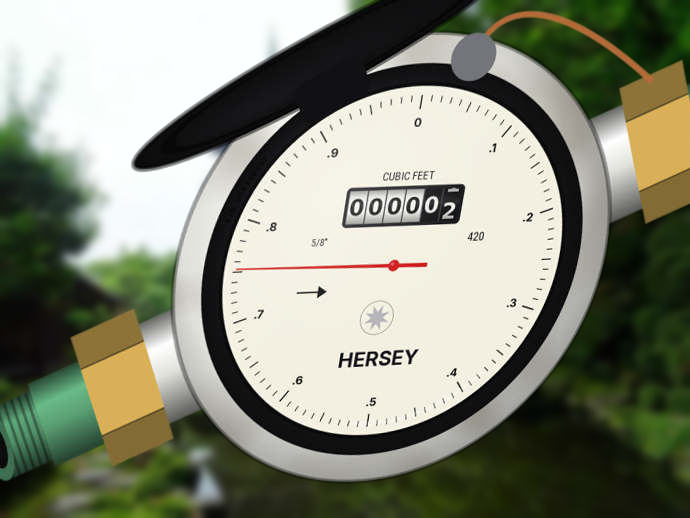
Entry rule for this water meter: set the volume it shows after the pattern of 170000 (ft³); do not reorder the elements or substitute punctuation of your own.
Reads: 1.75 (ft³)
